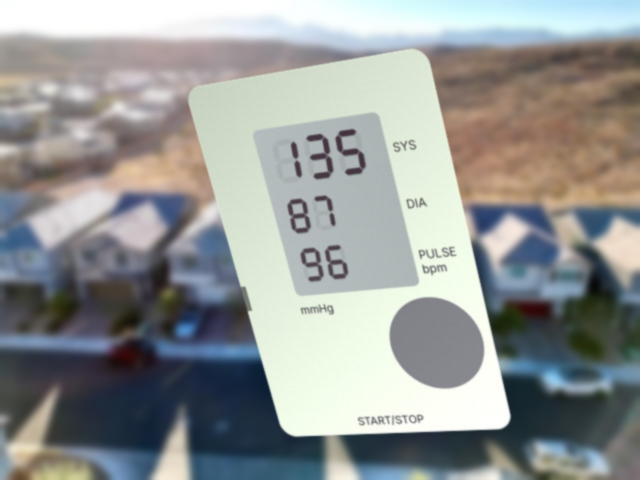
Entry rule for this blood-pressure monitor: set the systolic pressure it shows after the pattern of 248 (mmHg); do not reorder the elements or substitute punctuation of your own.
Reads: 135 (mmHg)
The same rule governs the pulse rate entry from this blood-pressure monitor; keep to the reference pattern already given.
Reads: 96 (bpm)
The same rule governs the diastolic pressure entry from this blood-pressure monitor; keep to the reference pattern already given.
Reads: 87 (mmHg)
